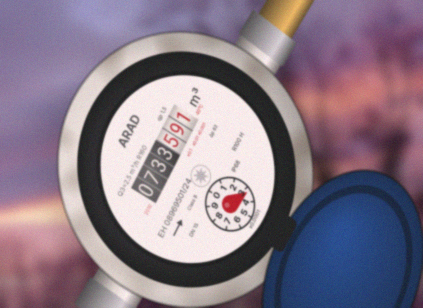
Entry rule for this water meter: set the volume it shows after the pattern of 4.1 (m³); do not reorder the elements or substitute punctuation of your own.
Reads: 733.5913 (m³)
